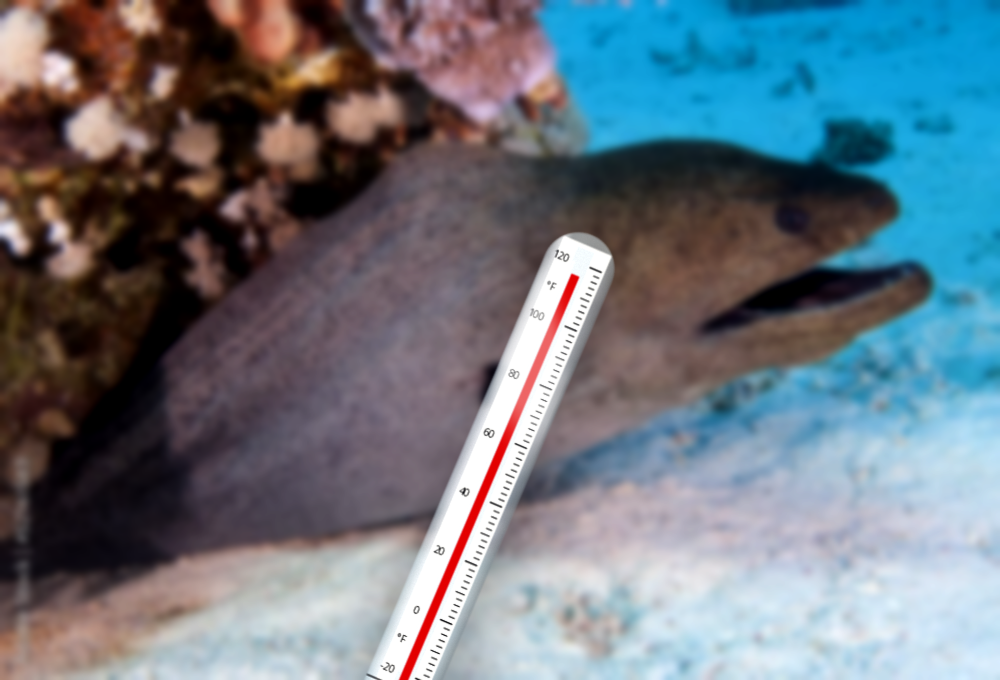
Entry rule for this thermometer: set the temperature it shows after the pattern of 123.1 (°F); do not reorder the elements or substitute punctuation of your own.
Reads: 116 (°F)
